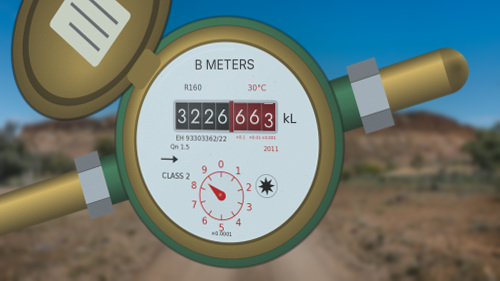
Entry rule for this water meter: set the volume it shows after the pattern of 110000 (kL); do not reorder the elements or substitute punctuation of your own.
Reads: 3226.6628 (kL)
